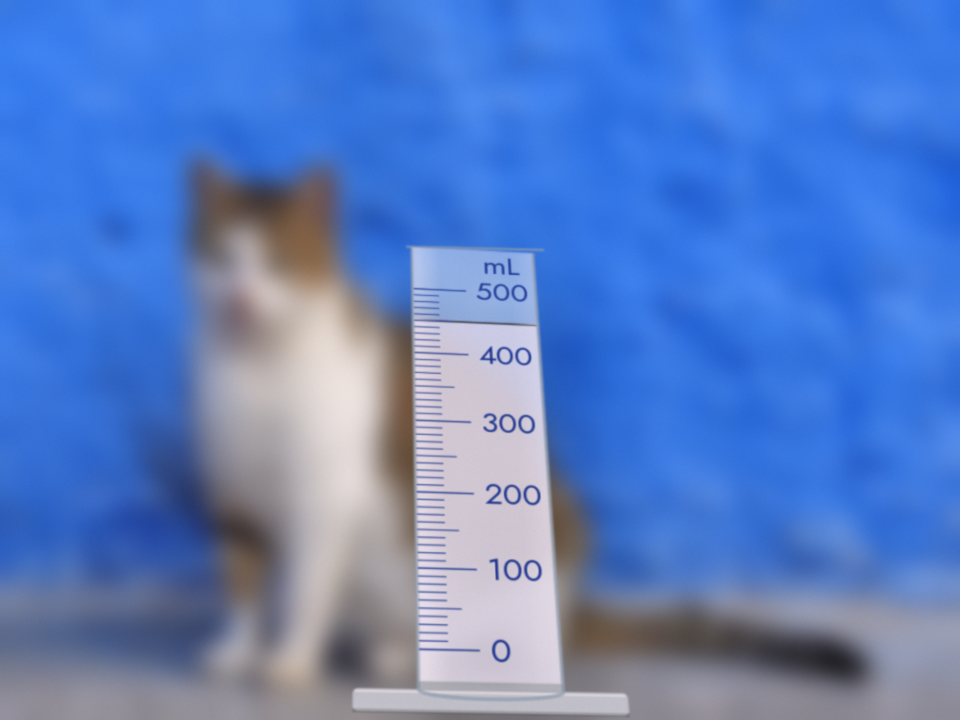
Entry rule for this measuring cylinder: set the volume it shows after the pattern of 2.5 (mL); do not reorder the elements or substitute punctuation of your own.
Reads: 450 (mL)
